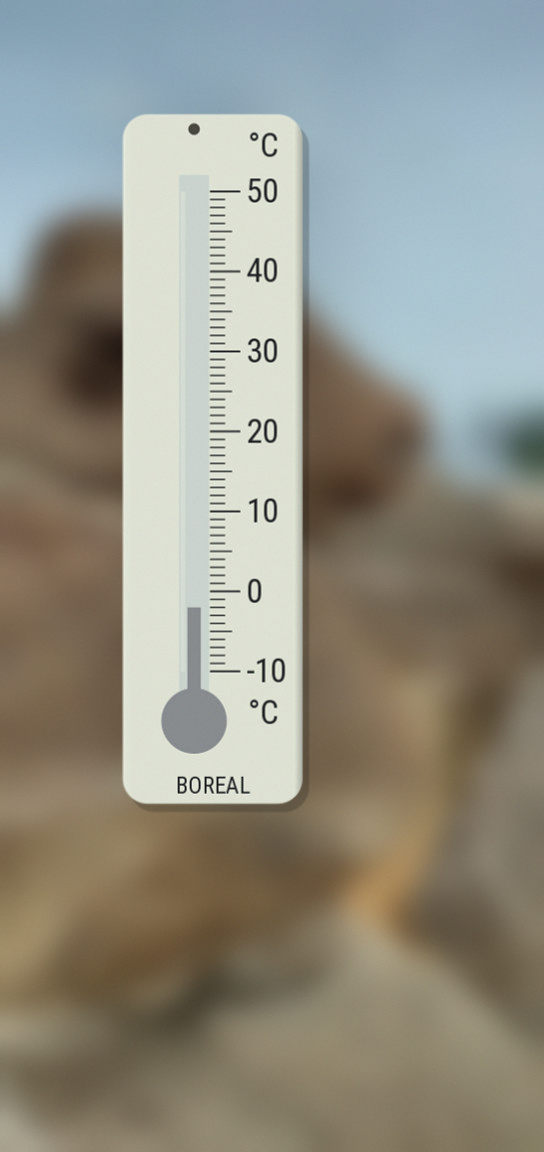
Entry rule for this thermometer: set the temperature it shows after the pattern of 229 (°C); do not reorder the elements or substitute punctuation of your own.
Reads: -2 (°C)
